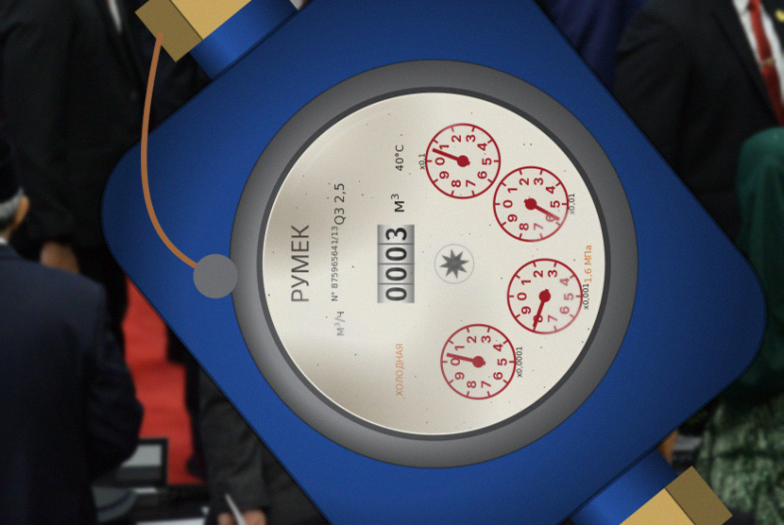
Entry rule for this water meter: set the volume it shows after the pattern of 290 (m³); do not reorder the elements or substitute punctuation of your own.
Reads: 3.0580 (m³)
